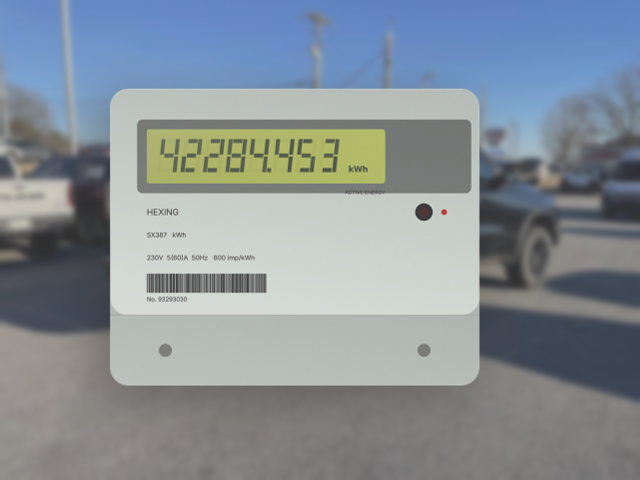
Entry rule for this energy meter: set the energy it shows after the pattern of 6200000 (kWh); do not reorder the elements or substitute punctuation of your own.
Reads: 42284.453 (kWh)
